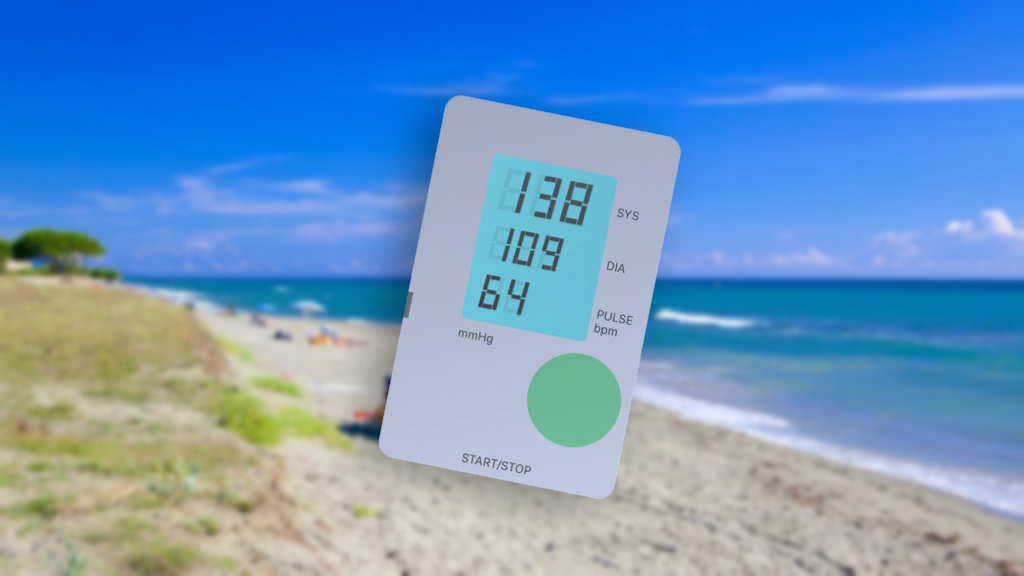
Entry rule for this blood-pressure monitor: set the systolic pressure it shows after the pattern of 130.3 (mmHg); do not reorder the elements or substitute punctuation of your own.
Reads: 138 (mmHg)
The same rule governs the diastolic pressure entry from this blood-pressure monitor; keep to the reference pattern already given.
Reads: 109 (mmHg)
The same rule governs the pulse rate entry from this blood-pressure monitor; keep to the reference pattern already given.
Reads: 64 (bpm)
